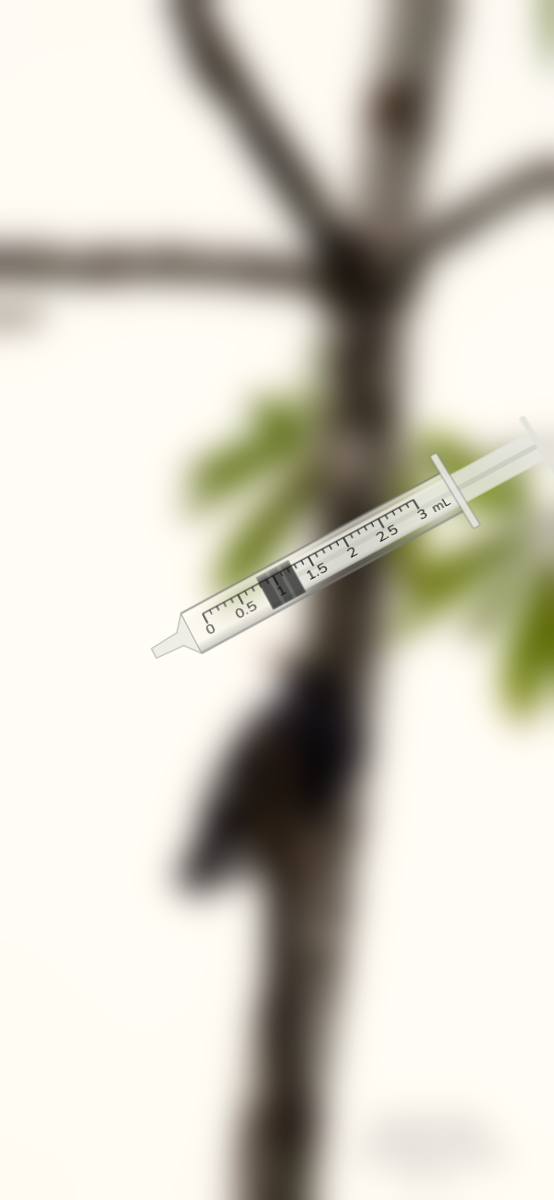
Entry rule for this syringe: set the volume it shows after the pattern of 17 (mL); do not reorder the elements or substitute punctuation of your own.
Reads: 0.8 (mL)
